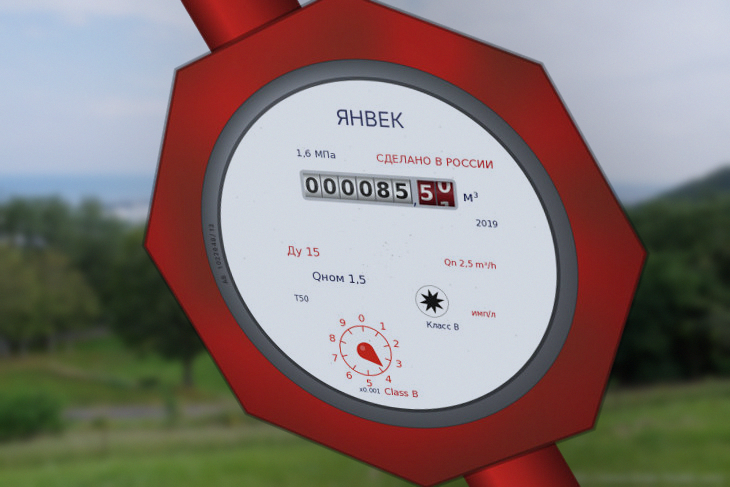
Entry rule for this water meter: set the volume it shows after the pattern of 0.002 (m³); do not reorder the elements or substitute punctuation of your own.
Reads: 85.503 (m³)
